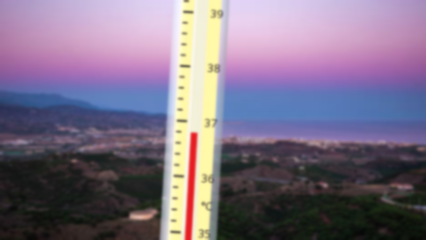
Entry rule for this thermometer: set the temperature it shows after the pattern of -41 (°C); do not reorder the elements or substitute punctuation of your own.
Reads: 36.8 (°C)
